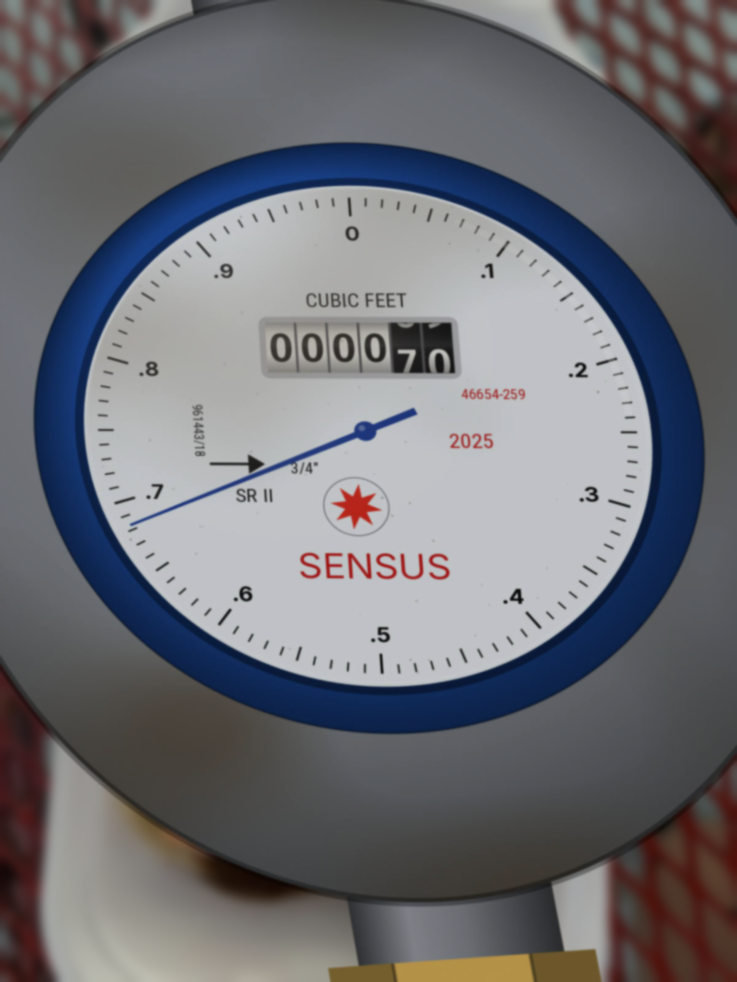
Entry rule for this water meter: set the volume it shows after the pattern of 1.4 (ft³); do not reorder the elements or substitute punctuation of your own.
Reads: 69.68 (ft³)
